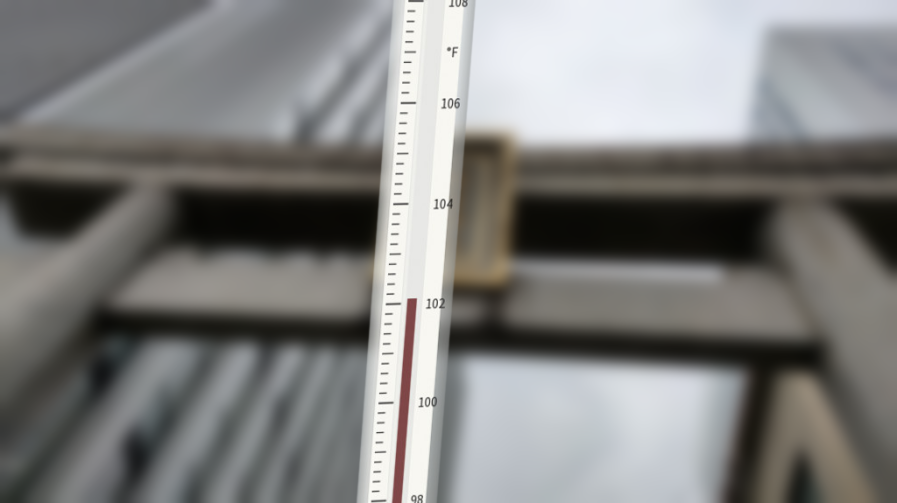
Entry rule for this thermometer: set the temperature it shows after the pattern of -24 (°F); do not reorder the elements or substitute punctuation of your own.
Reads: 102.1 (°F)
